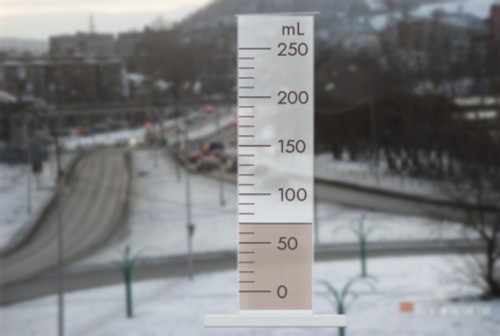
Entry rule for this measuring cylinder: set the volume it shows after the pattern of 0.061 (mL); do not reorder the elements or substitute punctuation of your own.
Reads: 70 (mL)
